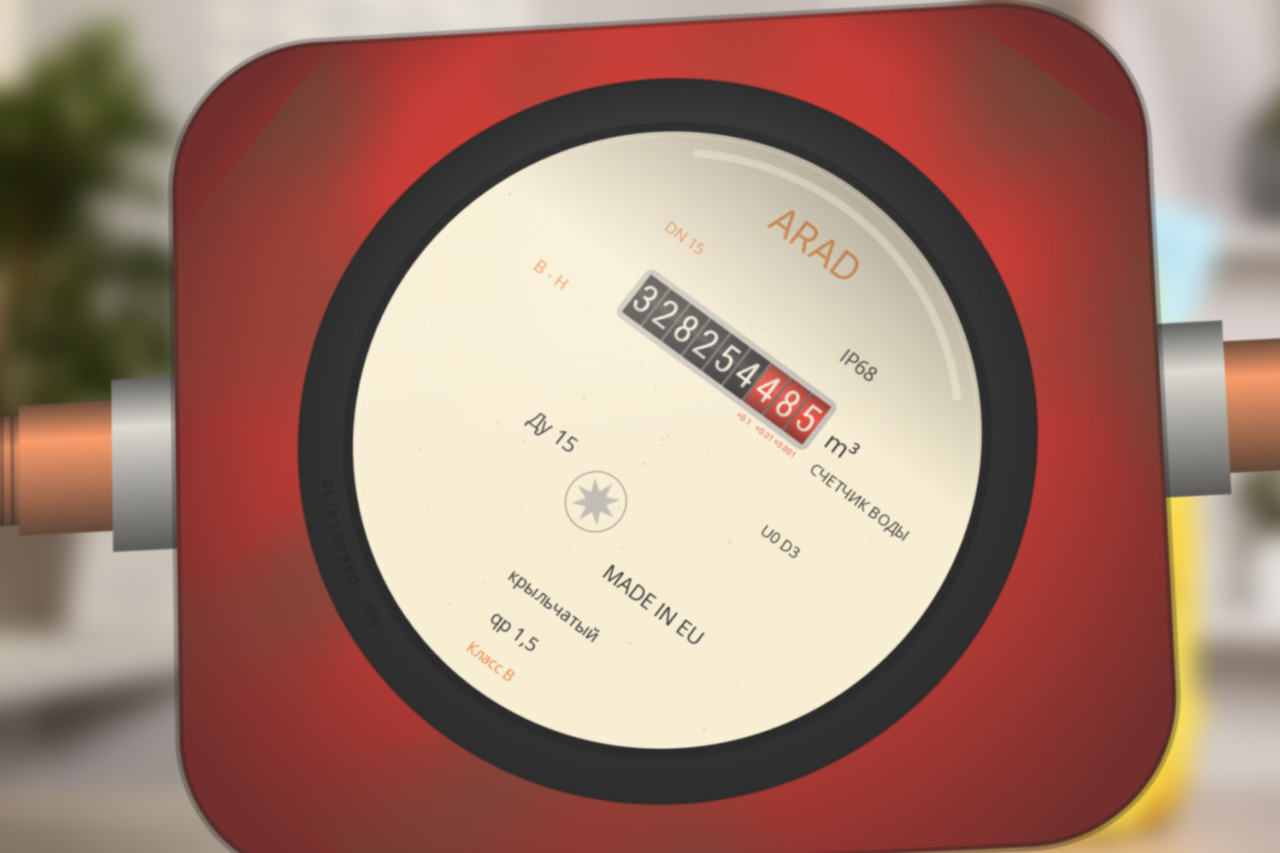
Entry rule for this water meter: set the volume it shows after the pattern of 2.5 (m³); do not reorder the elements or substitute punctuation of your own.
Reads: 328254.485 (m³)
